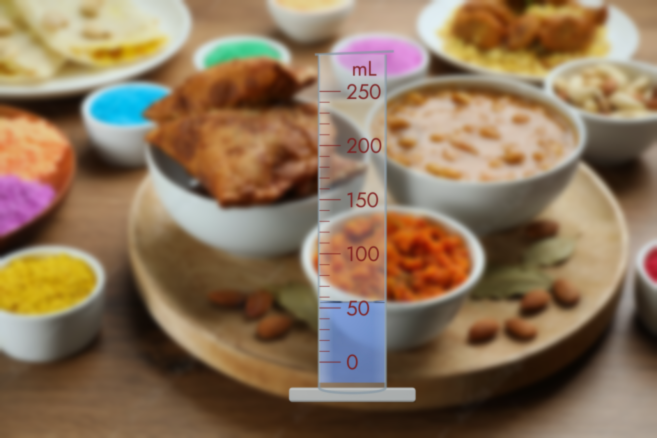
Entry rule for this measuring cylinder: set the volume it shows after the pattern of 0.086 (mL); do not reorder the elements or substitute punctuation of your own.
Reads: 55 (mL)
